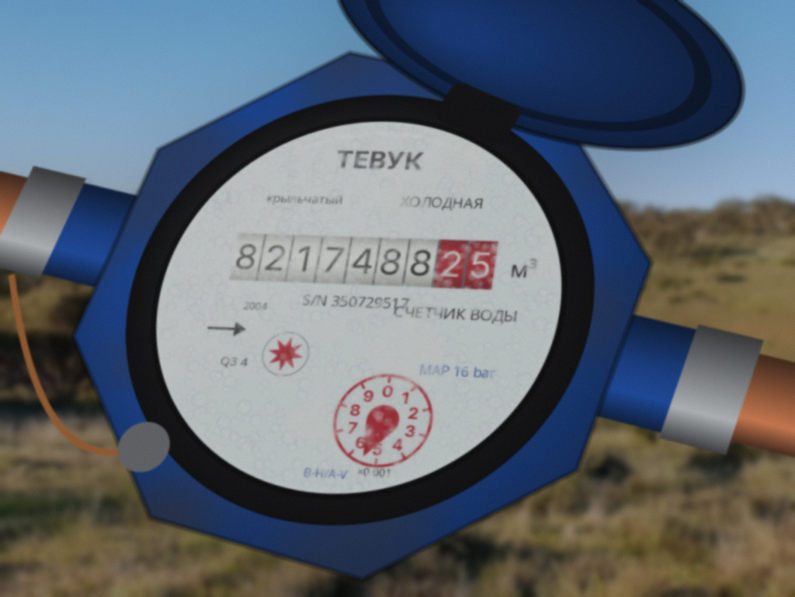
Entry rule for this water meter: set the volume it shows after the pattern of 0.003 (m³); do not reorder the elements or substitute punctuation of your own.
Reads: 8217488.255 (m³)
